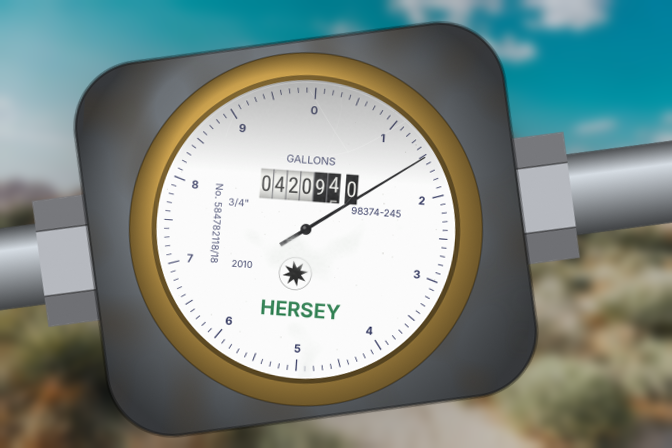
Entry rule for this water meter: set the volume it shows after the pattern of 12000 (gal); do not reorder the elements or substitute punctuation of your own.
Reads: 420941.5 (gal)
